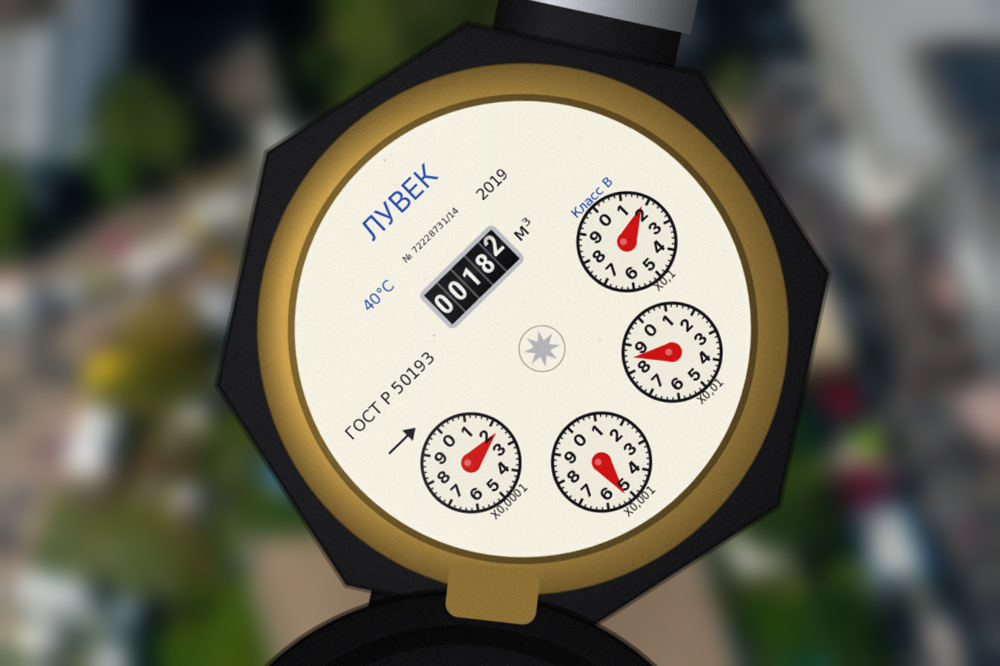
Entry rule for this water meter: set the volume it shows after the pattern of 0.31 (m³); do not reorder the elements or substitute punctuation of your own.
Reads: 182.1852 (m³)
